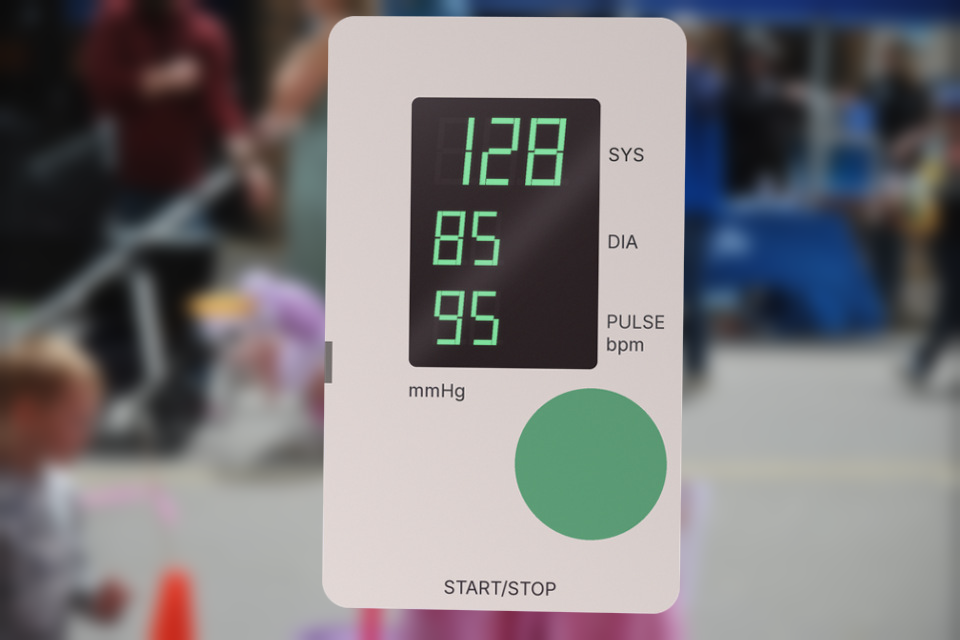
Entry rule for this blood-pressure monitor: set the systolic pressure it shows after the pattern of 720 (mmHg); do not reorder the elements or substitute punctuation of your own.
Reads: 128 (mmHg)
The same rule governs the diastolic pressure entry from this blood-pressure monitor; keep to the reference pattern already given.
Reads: 85 (mmHg)
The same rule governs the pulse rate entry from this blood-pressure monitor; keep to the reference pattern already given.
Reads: 95 (bpm)
